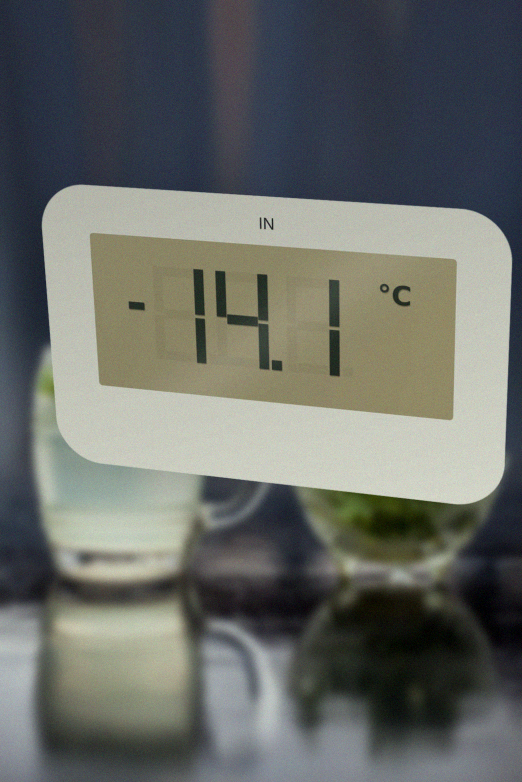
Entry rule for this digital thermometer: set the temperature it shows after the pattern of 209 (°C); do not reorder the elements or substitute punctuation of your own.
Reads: -14.1 (°C)
